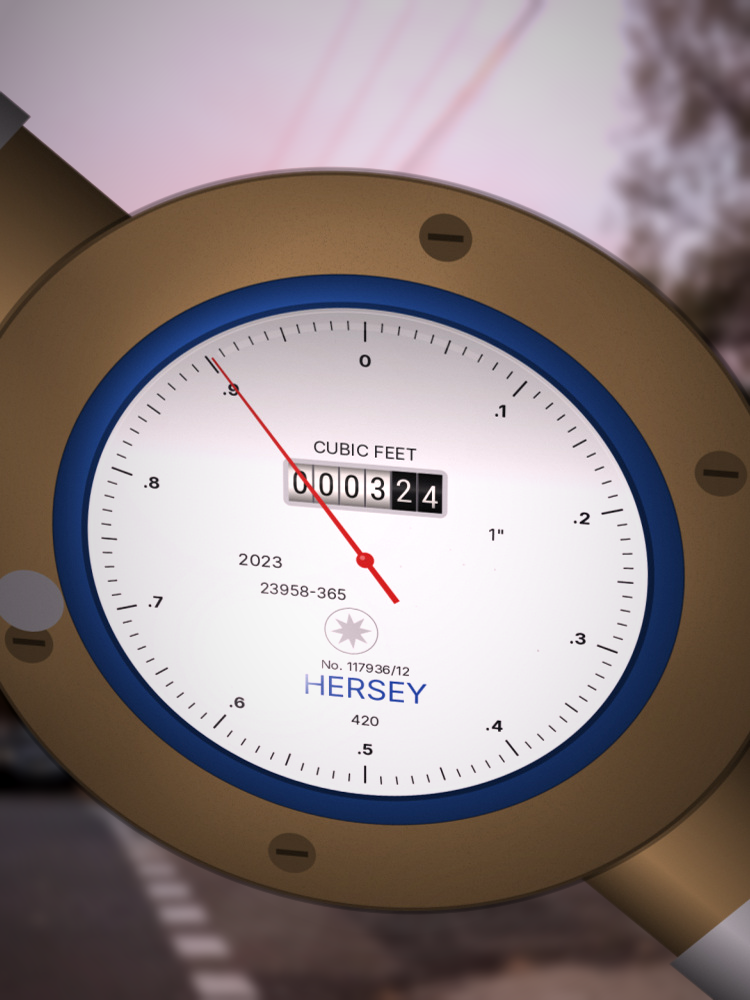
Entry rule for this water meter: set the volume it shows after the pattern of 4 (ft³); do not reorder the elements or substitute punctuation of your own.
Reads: 323.90 (ft³)
